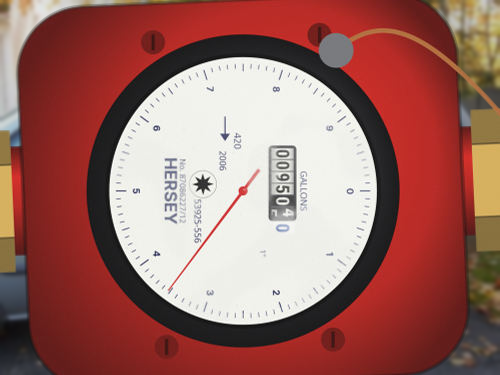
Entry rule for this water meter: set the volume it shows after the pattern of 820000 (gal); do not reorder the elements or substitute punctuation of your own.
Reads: 95043.5 (gal)
